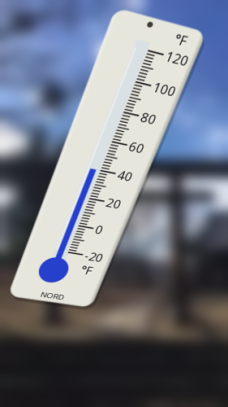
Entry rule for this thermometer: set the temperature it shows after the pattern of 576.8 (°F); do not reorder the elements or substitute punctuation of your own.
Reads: 40 (°F)
